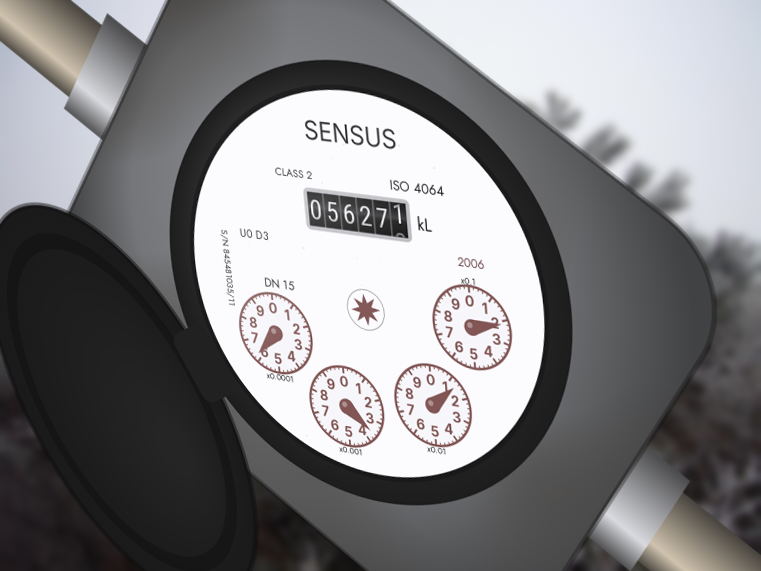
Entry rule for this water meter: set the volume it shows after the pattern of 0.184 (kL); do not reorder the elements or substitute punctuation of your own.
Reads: 56271.2136 (kL)
